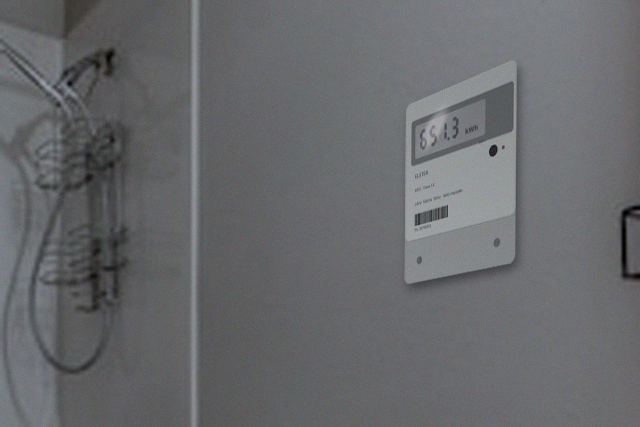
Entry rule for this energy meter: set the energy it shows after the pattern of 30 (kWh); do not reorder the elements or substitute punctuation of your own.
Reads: 651.3 (kWh)
